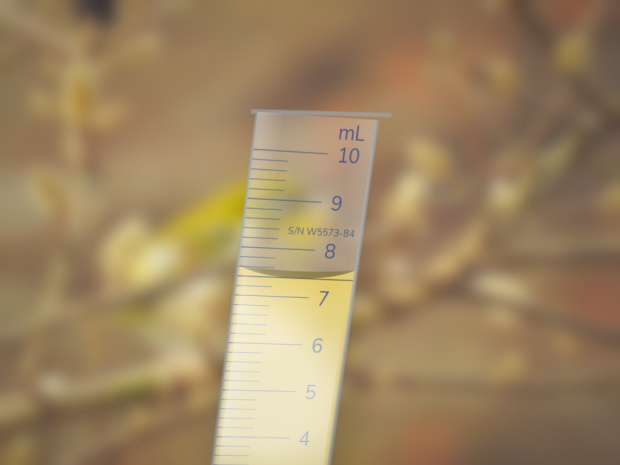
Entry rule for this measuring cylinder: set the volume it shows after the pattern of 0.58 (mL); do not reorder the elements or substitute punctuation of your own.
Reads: 7.4 (mL)
